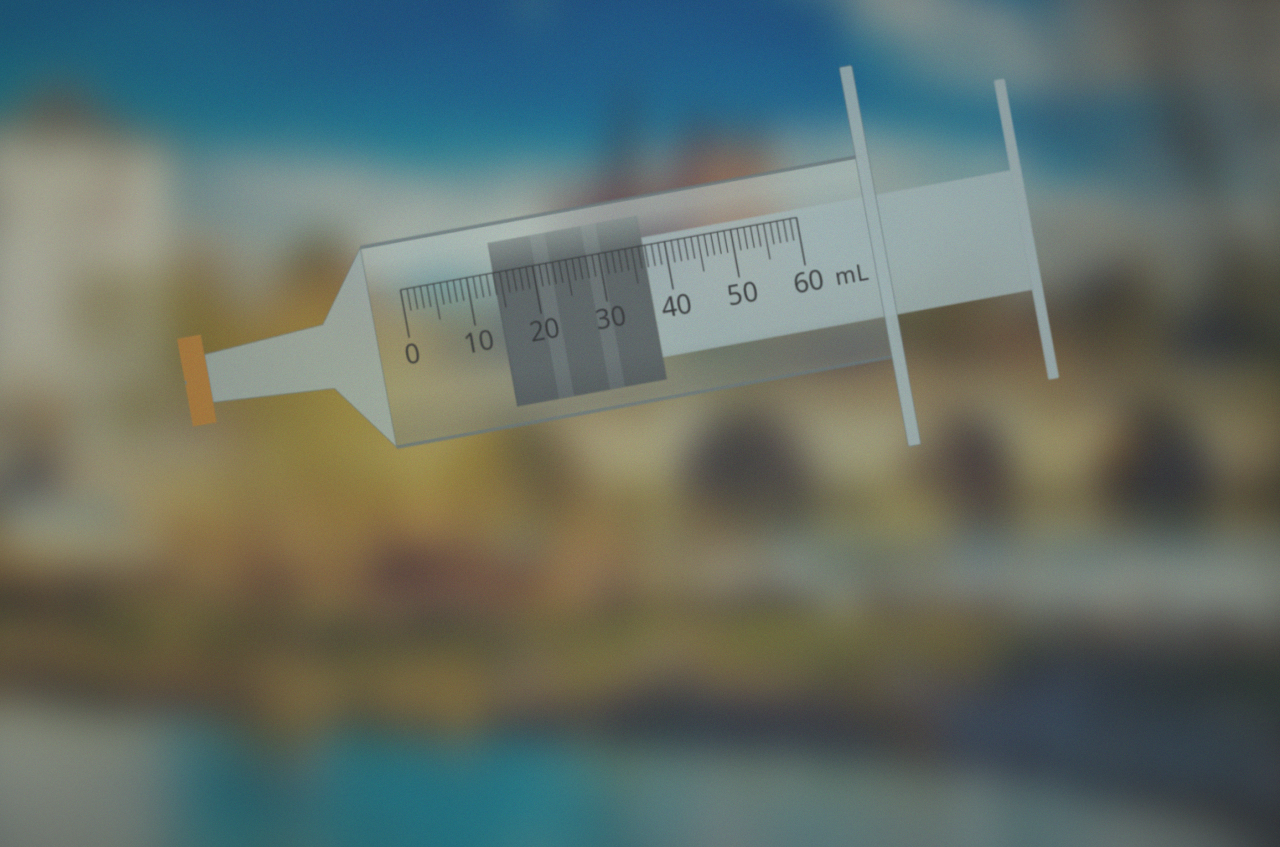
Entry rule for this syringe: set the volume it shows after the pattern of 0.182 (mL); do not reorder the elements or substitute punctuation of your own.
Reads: 14 (mL)
